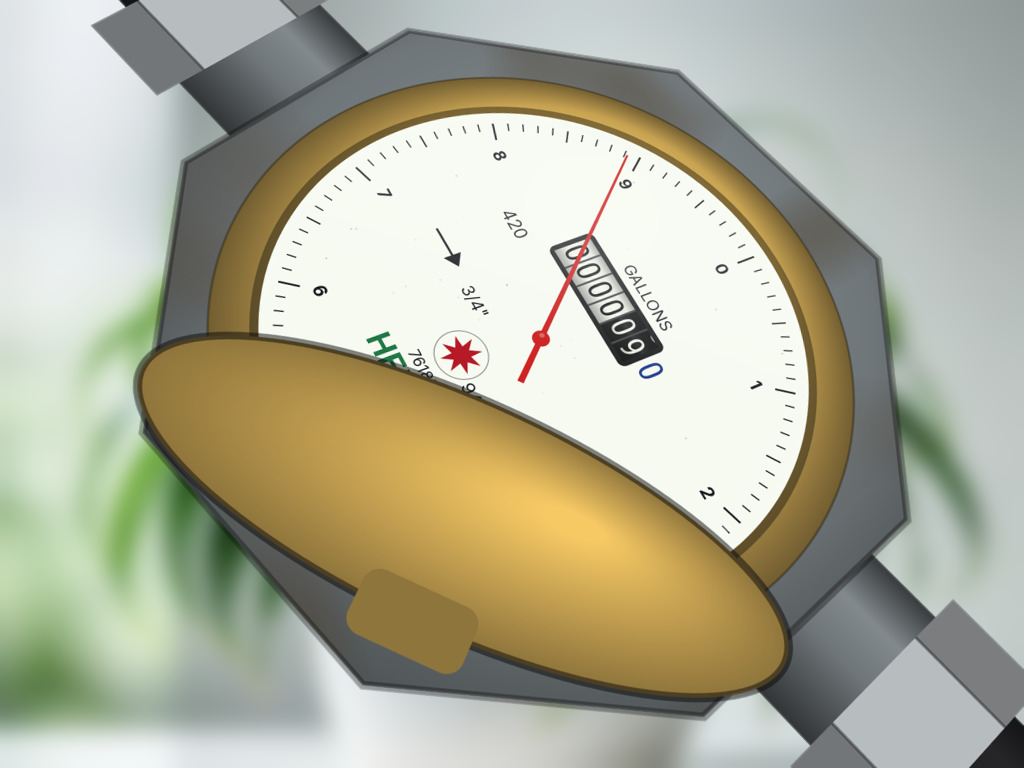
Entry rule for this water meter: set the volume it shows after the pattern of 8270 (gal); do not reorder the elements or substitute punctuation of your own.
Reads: 88.9 (gal)
